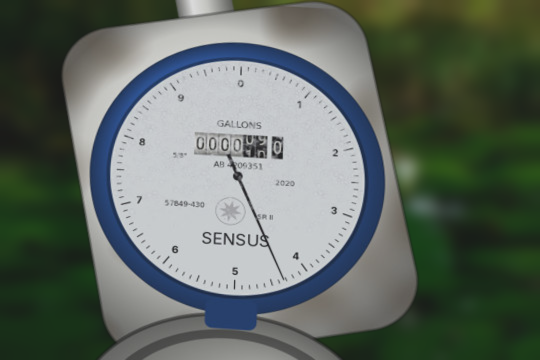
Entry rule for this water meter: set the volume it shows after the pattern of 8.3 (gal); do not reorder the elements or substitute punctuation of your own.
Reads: 94.3 (gal)
